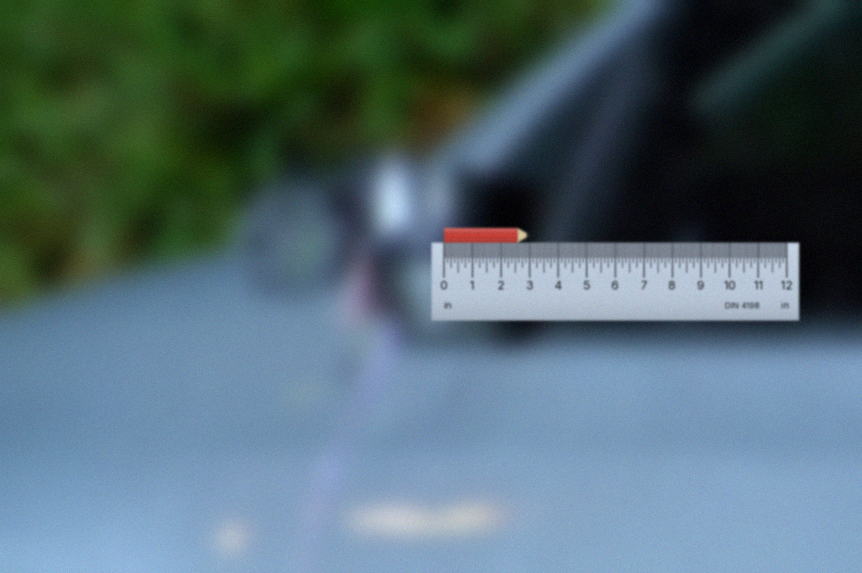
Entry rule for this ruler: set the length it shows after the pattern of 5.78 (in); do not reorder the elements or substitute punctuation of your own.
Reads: 3 (in)
